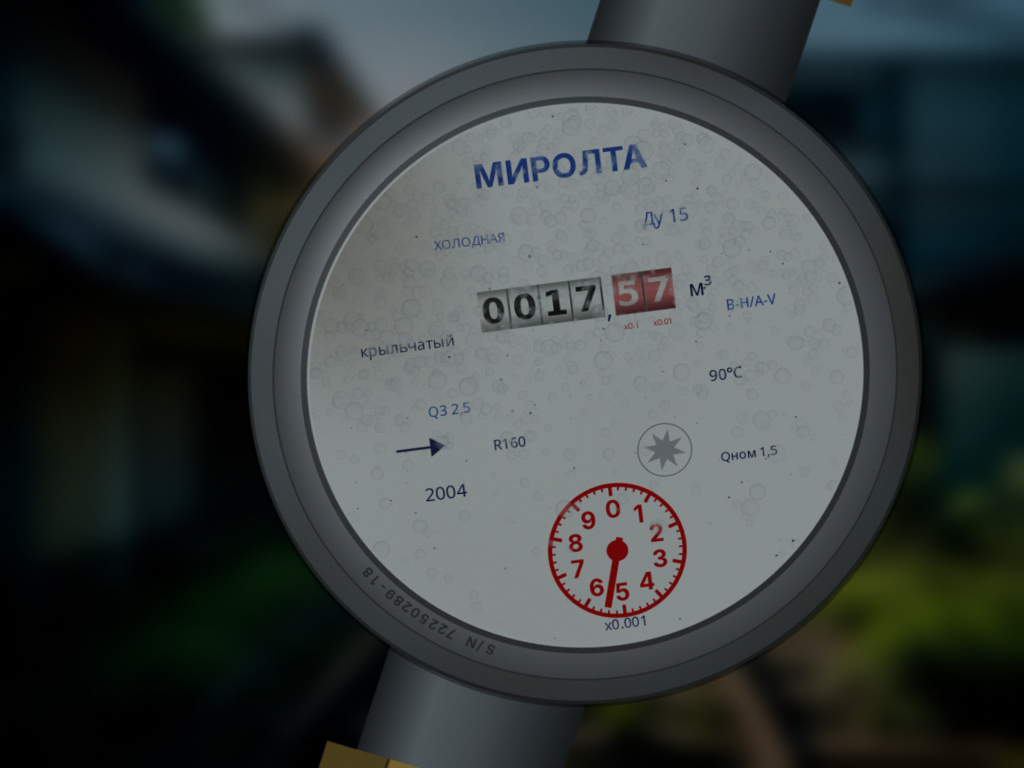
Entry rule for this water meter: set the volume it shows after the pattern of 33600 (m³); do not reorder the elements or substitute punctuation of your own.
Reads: 17.575 (m³)
